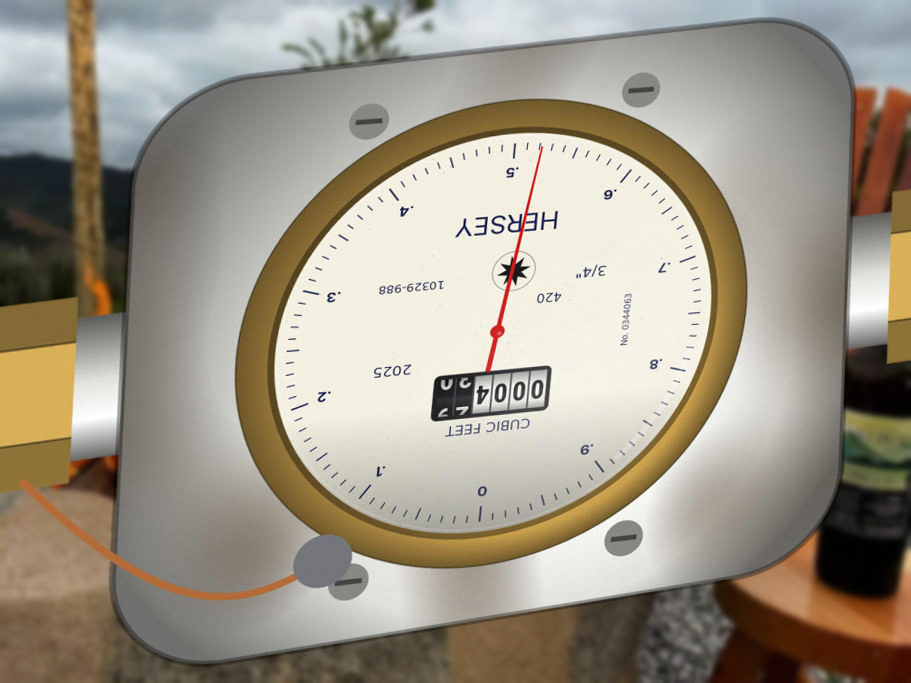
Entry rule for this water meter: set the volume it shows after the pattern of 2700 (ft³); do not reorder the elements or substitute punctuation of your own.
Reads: 429.52 (ft³)
